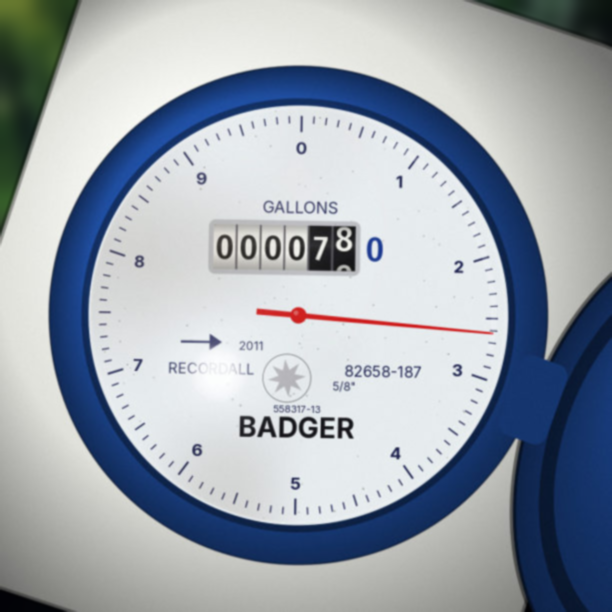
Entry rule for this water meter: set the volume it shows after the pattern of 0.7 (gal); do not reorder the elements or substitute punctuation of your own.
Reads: 782.6 (gal)
